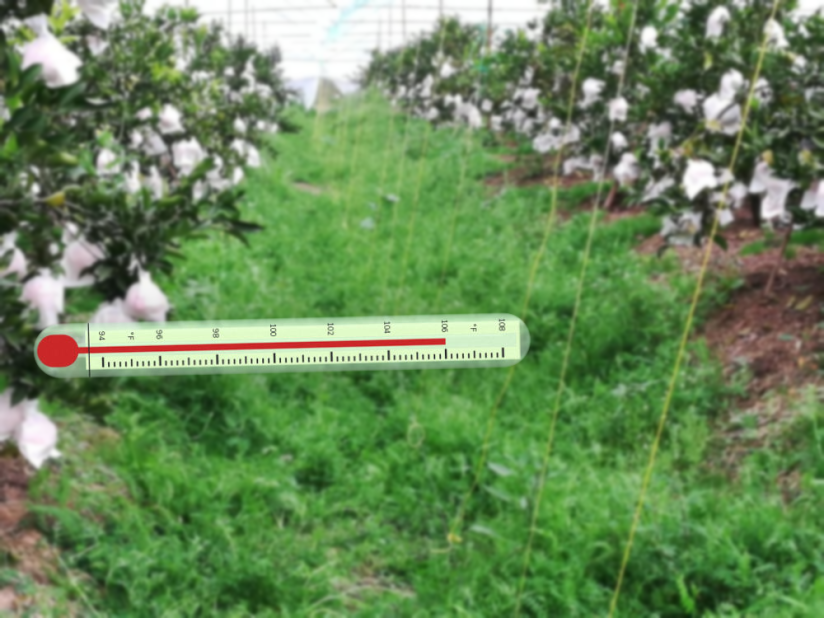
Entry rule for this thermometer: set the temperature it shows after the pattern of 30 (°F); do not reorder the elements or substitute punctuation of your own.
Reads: 106 (°F)
